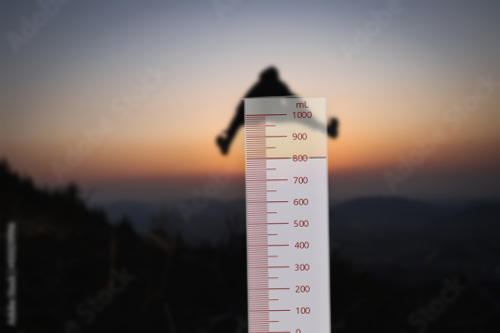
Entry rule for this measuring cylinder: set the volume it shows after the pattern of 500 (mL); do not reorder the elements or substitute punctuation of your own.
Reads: 800 (mL)
